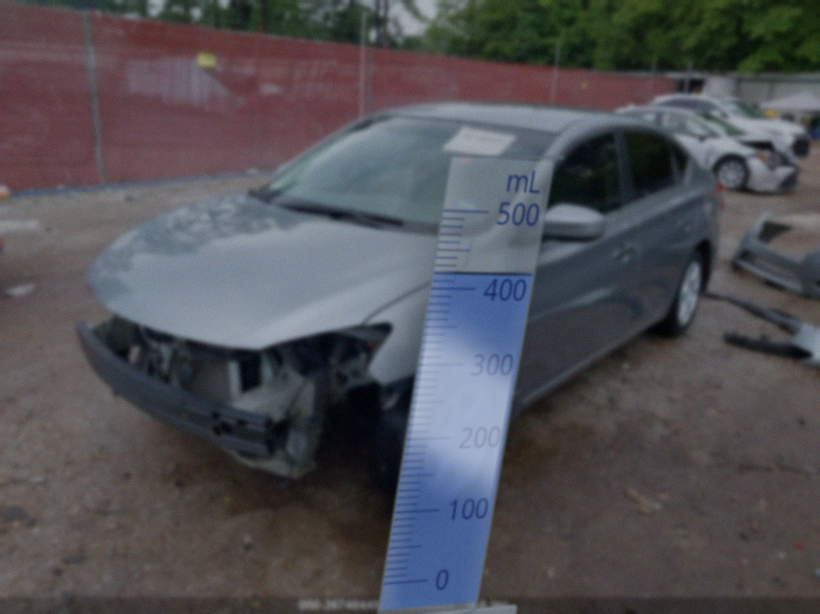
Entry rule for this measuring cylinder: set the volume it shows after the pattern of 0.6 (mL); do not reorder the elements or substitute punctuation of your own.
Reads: 420 (mL)
